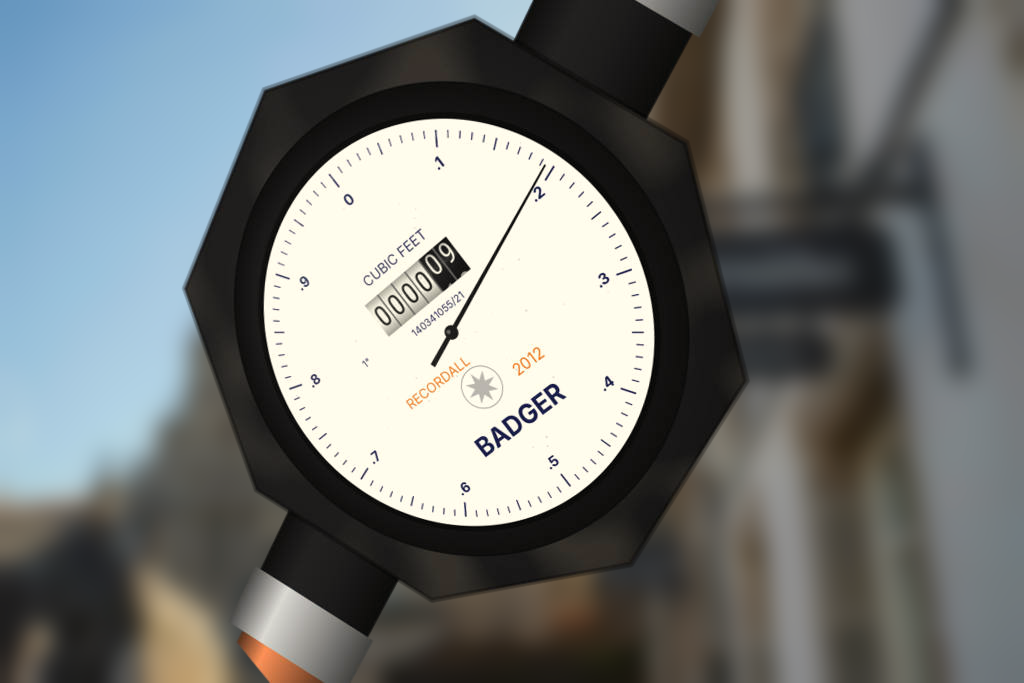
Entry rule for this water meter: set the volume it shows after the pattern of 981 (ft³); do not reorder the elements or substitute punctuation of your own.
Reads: 9.19 (ft³)
